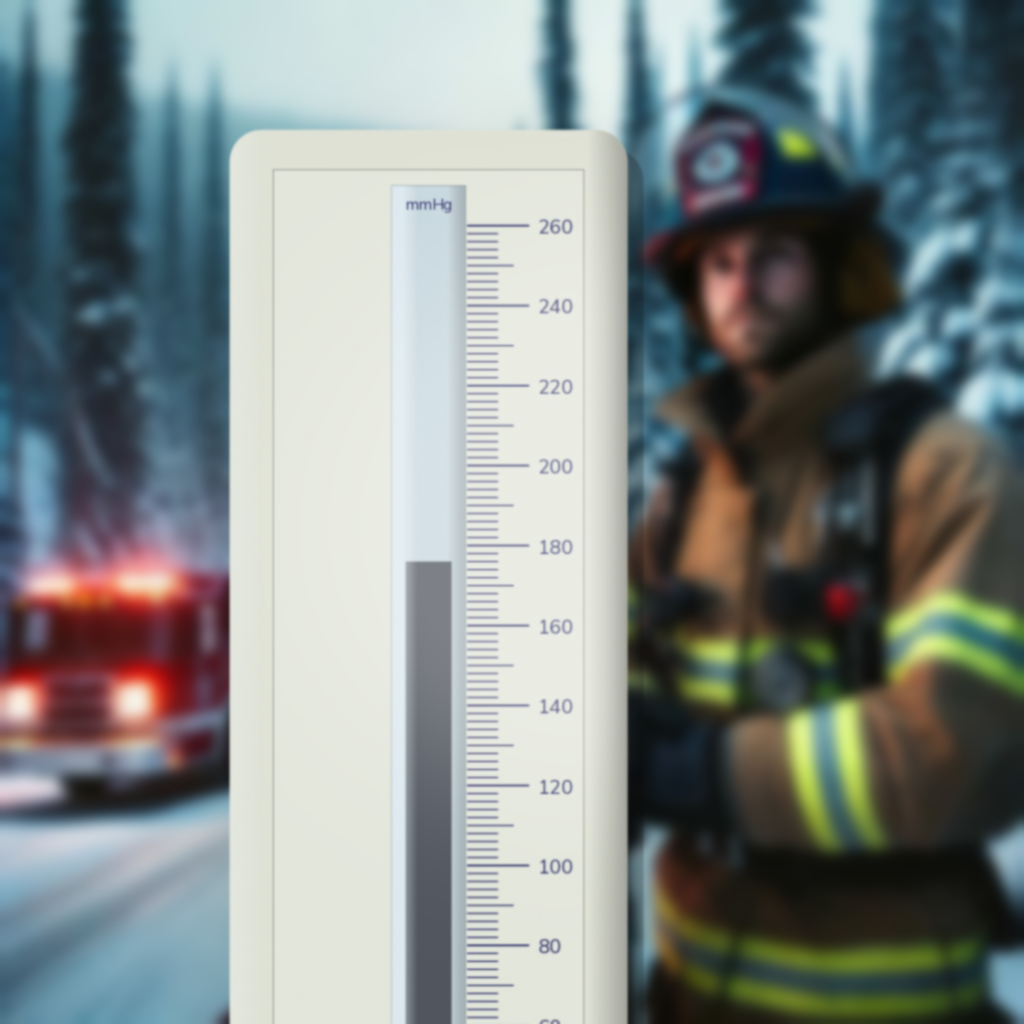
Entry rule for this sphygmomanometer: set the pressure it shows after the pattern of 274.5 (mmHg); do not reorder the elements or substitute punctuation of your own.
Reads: 176 (mmHg)
